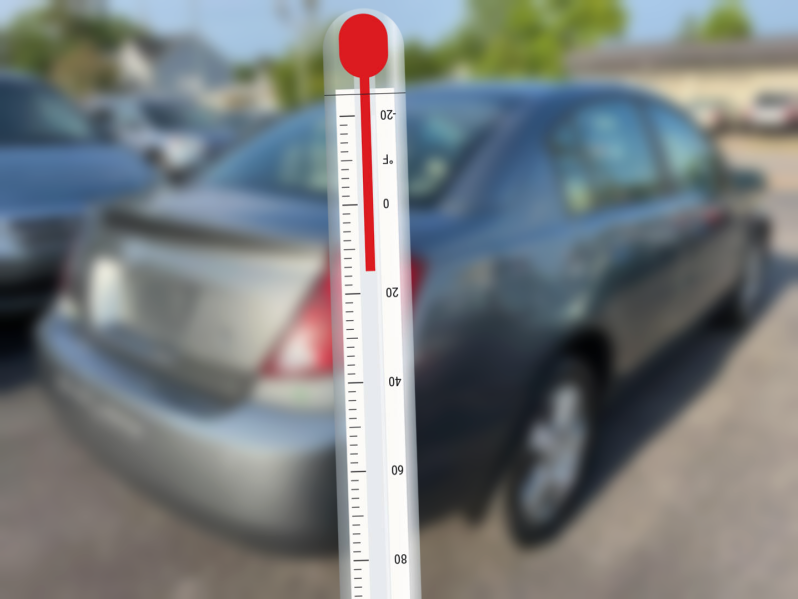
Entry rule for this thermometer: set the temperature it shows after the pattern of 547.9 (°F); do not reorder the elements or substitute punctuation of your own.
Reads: 15 (°F)
